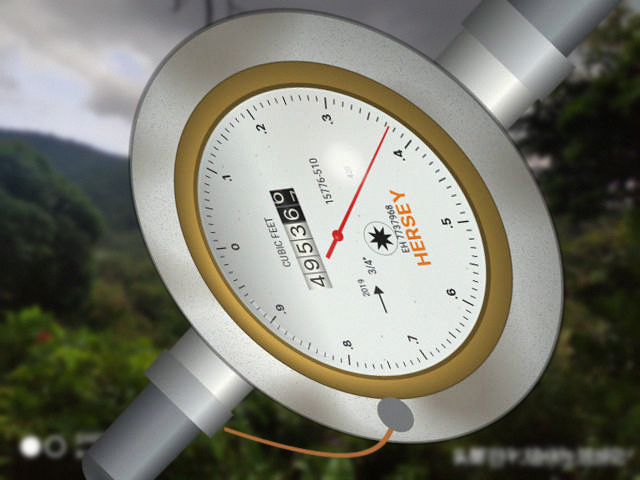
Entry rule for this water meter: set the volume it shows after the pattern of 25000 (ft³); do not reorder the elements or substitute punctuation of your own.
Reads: 495366.37 (ft³)
